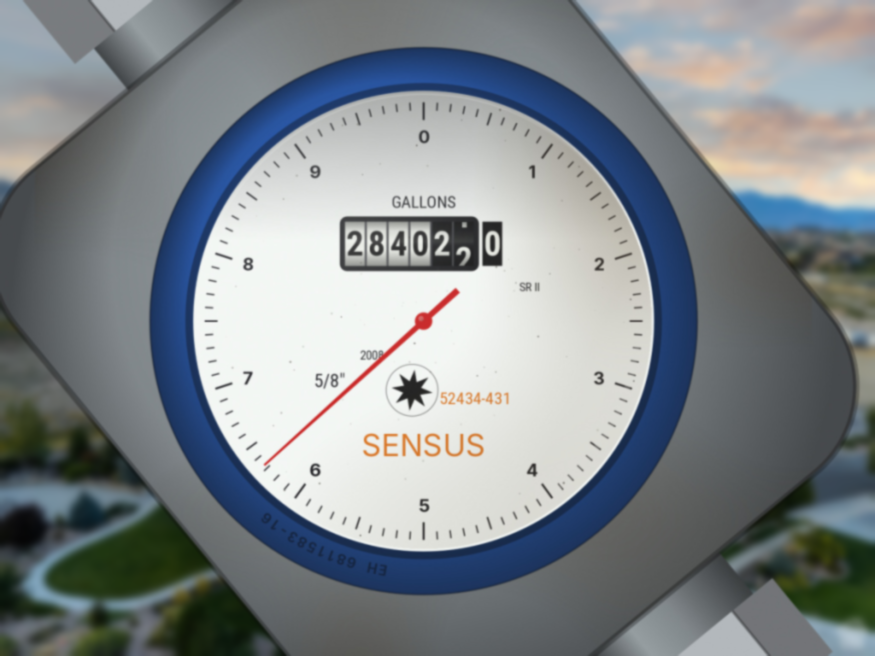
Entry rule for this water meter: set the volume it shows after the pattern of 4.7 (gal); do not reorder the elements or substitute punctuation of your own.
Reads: 2840216.3 (gal)
